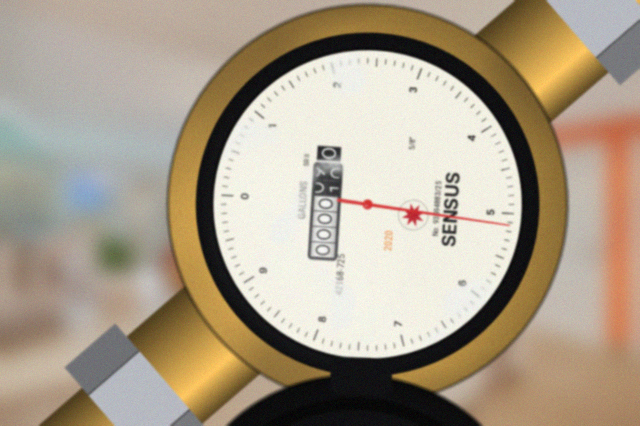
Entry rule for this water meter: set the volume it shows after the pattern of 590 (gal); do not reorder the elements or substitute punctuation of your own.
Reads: 95.1 (gal)
